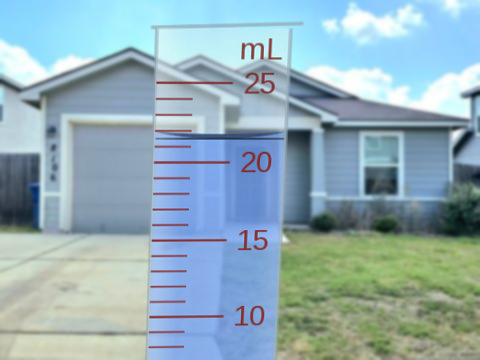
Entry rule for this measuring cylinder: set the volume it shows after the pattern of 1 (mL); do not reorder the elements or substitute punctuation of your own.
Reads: 21.5 (mL)
